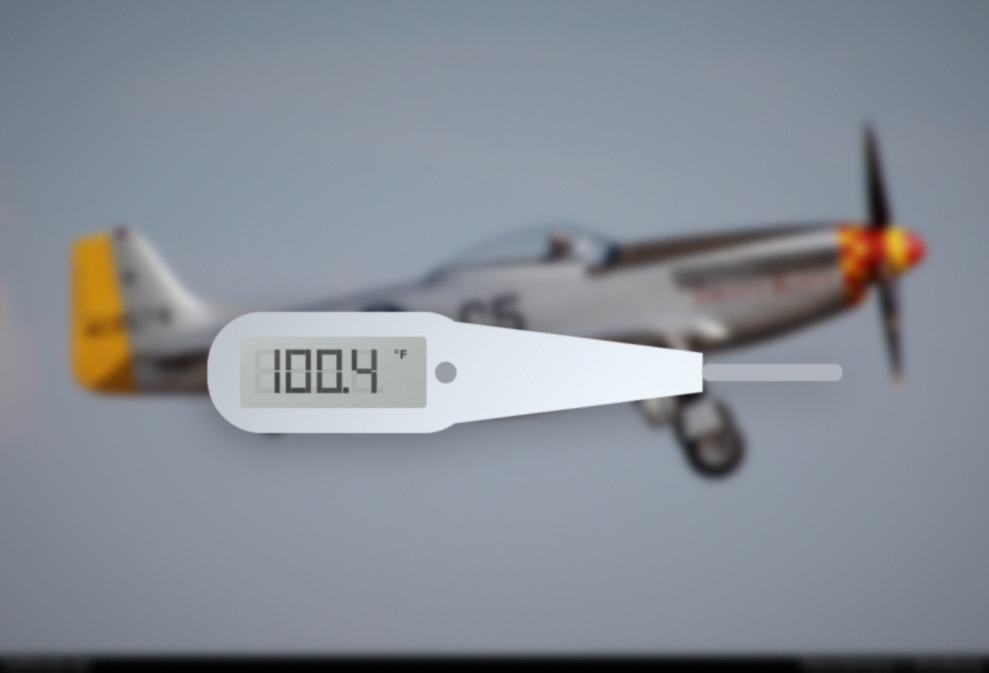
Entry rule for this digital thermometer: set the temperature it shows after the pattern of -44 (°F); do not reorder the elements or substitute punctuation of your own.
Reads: 100.4 (°F)
